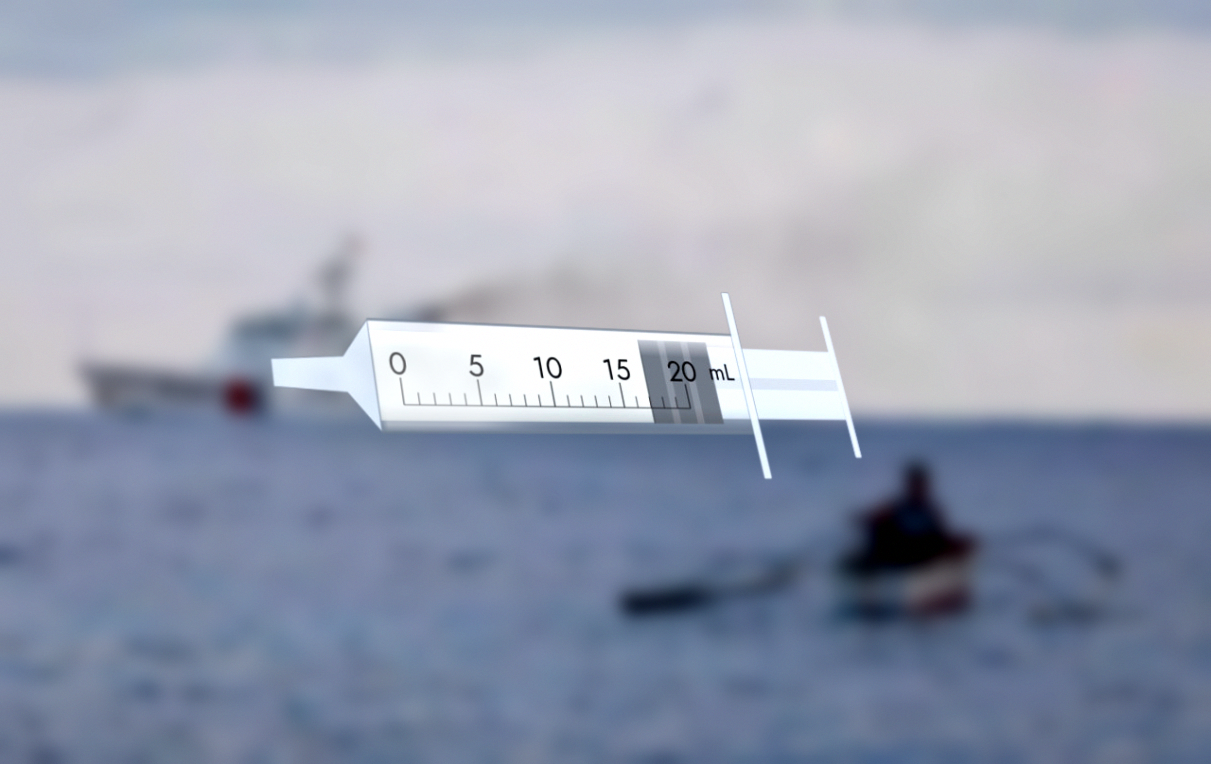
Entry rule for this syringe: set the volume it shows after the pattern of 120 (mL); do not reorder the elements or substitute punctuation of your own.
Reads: 17 (mL)
